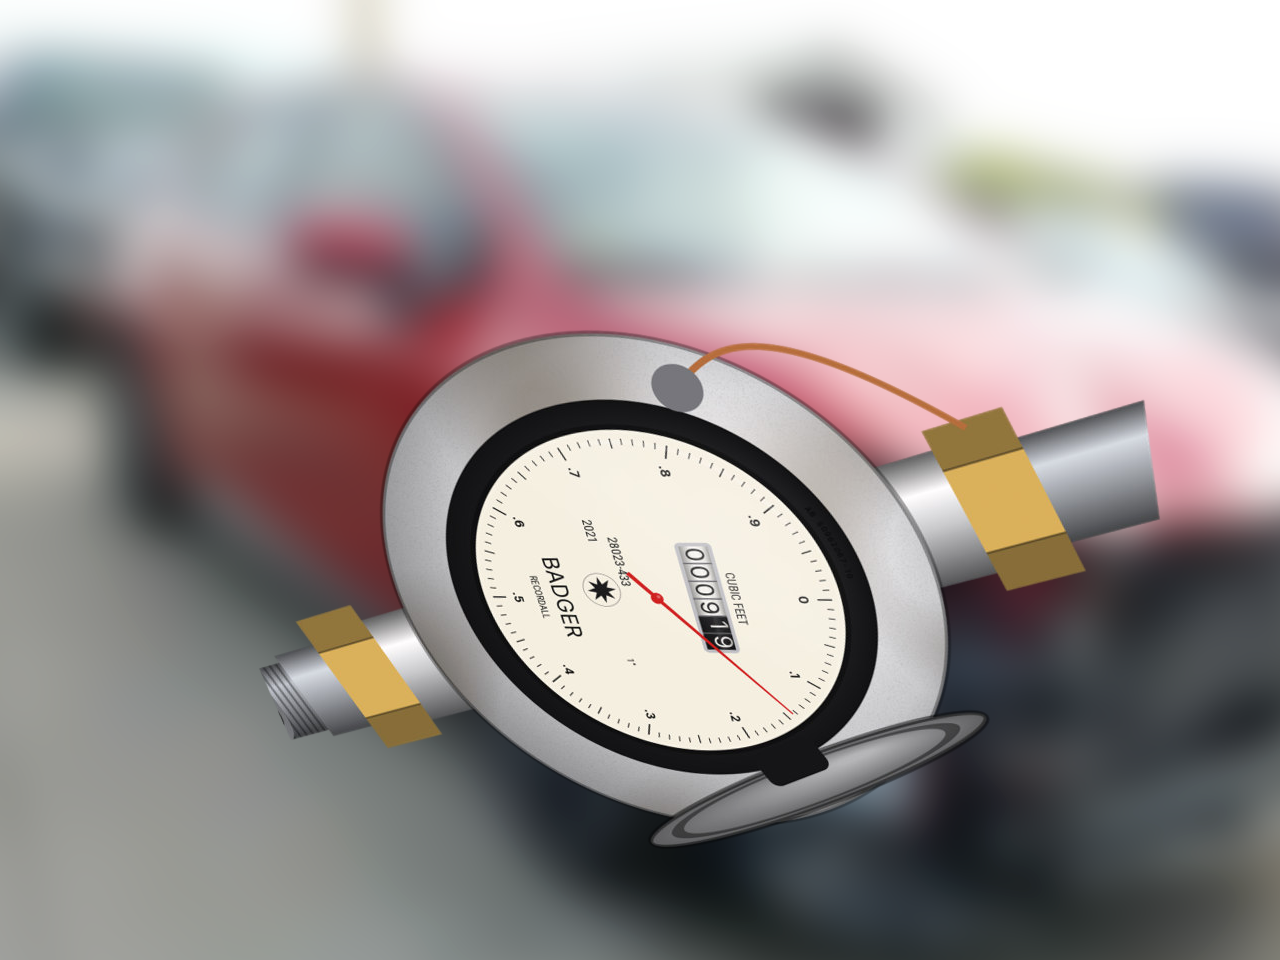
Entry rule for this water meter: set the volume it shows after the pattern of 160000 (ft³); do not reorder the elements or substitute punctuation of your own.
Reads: 919.14 (ft³)
